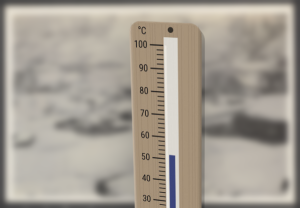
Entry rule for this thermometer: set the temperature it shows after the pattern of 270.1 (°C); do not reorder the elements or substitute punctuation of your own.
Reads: 52 (°C)
